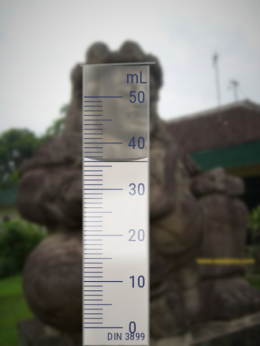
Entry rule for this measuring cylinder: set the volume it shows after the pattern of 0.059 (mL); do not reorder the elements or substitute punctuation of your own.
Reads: 36 (mL)
